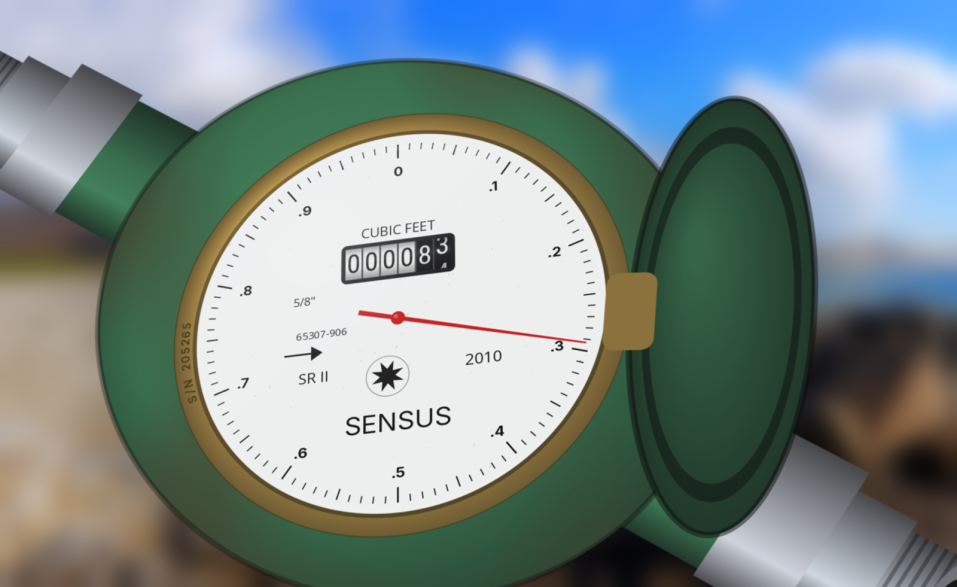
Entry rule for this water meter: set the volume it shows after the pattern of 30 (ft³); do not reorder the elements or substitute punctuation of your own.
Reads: 83.29 (ft³)
